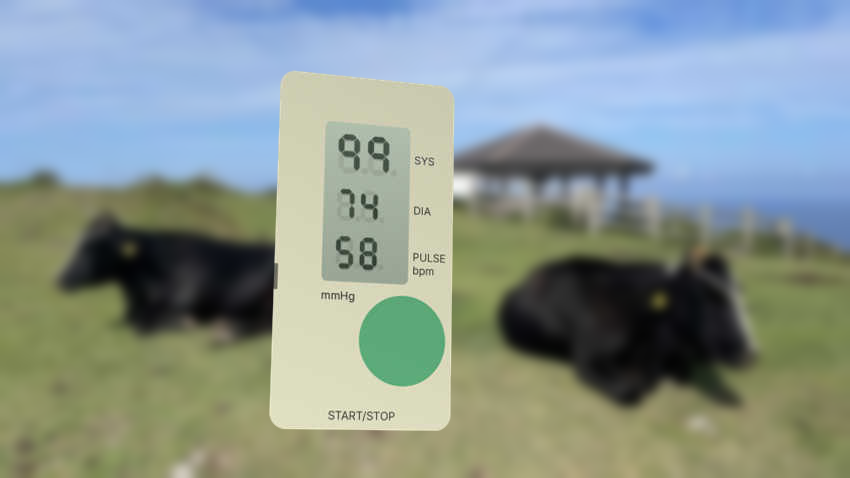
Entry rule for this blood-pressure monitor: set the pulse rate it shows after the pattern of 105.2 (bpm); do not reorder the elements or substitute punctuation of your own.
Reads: 58 (bpm)
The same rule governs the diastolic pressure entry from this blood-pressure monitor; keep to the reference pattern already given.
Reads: 74 (mmHg)
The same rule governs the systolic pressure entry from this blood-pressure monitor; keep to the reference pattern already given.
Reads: 99 (mmHg)
